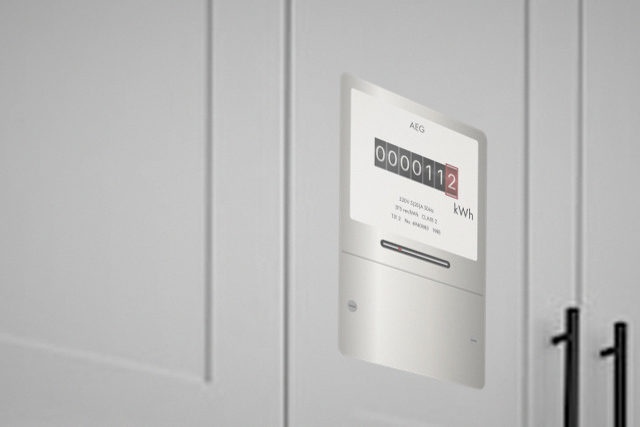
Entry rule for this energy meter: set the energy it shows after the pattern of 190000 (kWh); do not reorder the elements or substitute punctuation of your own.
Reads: 11.2 (kWh)
